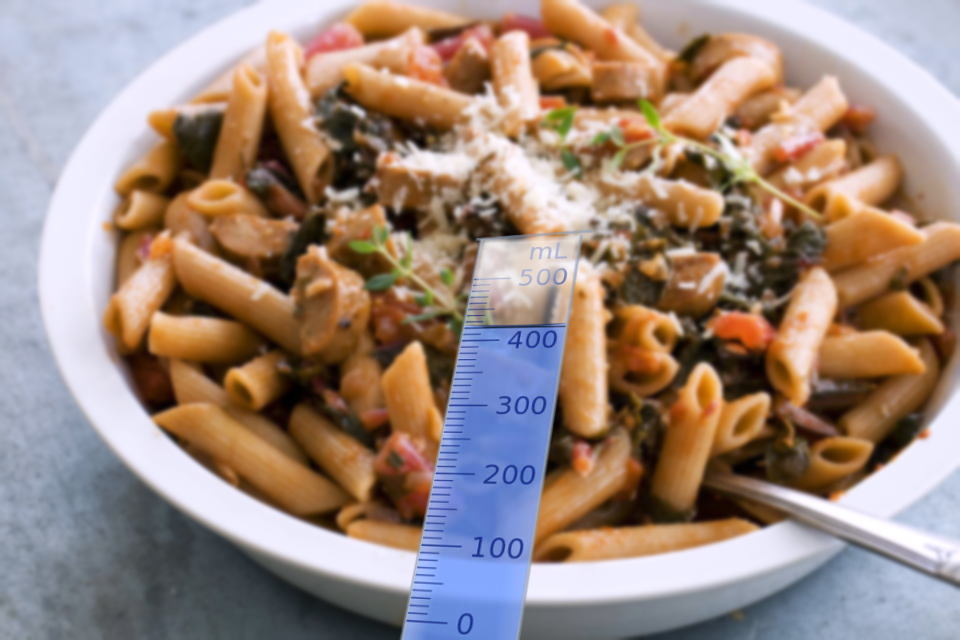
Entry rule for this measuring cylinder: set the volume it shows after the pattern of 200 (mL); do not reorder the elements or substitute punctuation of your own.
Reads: 420 (mL)
